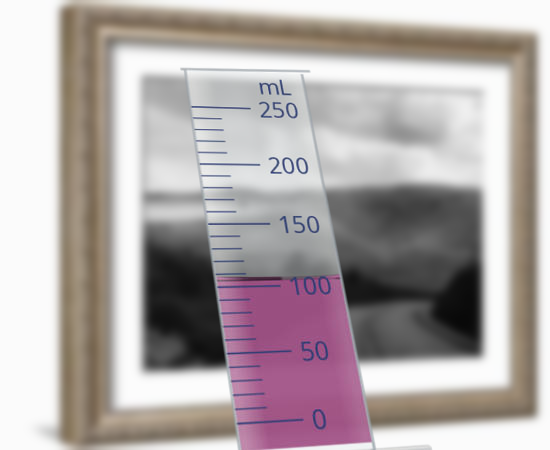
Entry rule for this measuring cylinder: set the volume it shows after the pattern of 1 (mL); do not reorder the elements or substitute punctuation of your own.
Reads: 105 (mL)
